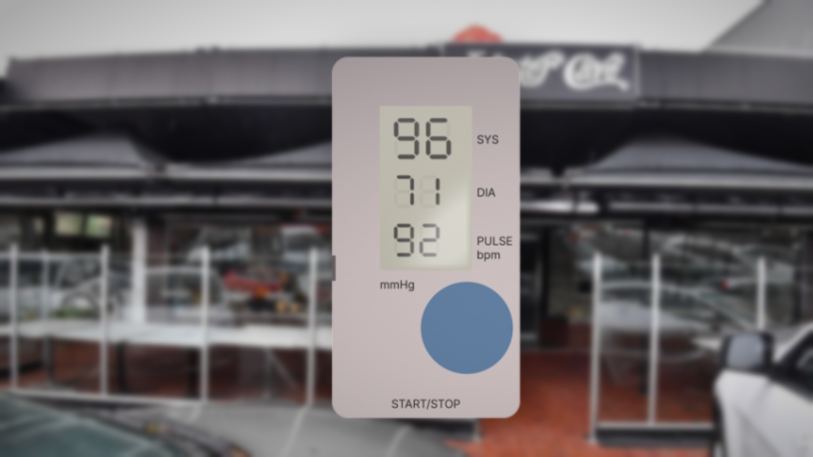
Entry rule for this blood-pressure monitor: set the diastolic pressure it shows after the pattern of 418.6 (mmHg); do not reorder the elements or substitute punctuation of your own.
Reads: 71 (mmHg)
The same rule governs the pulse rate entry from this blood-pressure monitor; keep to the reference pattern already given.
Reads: 92 (bpm)
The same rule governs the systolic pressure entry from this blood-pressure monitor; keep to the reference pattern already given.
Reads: 96 (mmHg)
